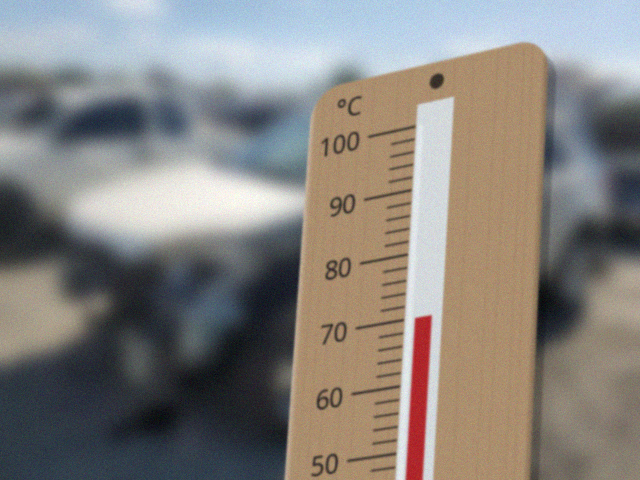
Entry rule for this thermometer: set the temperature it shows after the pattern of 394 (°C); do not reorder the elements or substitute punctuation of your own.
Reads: 70 (°C)
